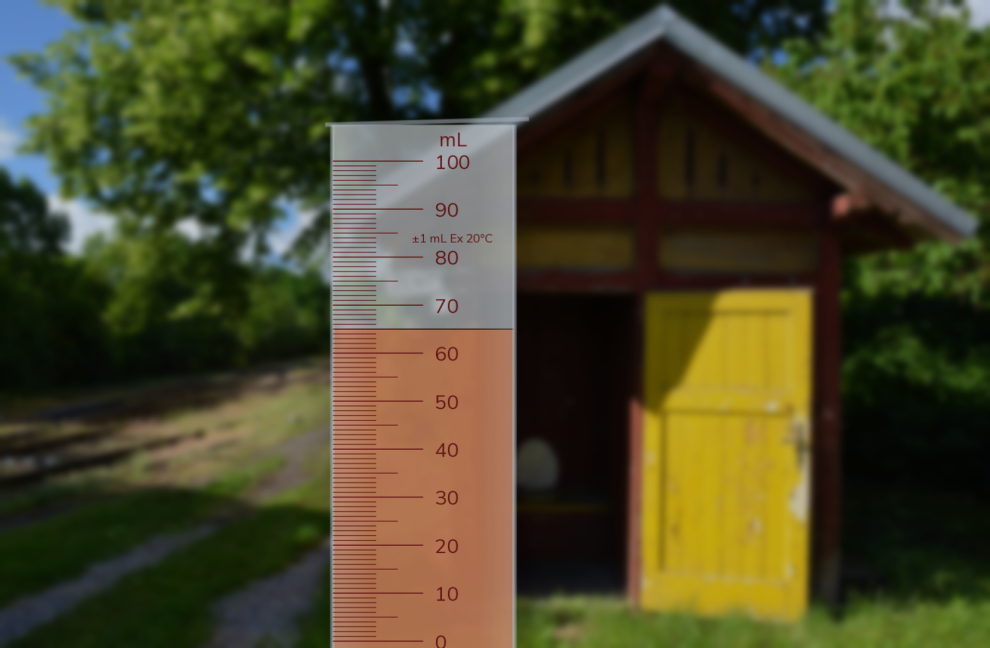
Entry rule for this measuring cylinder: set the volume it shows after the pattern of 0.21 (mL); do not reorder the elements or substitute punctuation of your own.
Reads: 65 (mL)
